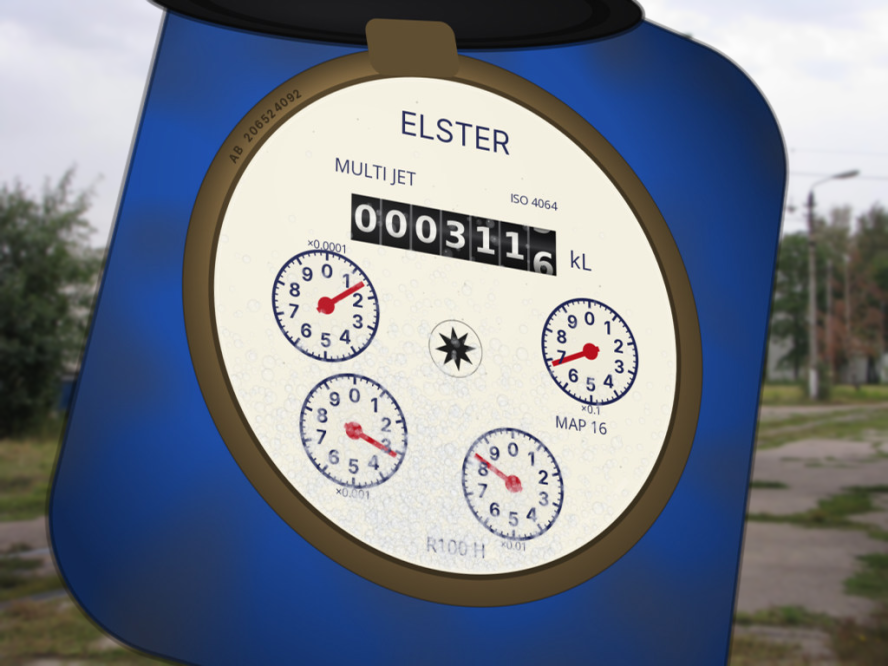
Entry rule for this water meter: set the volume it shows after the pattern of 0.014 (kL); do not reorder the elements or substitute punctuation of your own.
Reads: 3115.6831 (kL)
